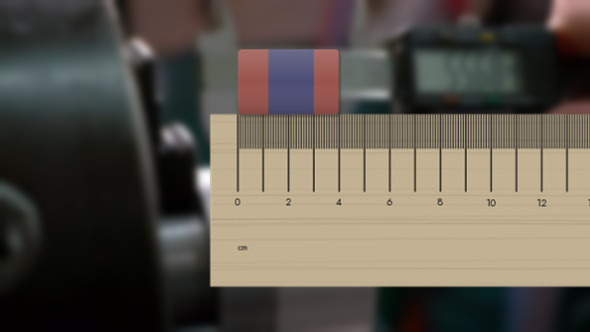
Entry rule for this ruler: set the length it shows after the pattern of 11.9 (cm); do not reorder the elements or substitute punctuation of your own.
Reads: 4 (cm)
